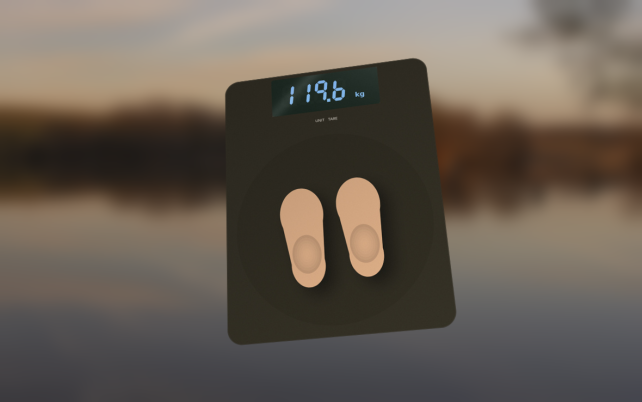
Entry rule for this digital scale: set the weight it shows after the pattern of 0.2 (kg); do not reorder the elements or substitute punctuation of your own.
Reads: 119.6 (kg)
